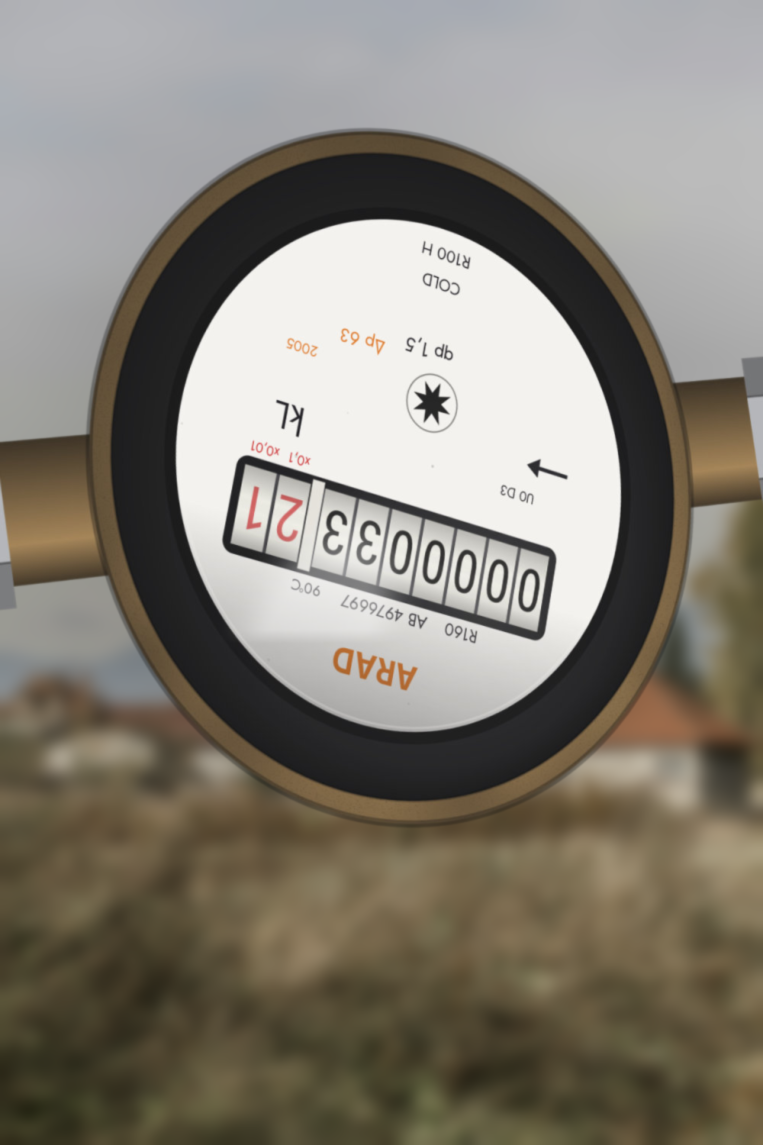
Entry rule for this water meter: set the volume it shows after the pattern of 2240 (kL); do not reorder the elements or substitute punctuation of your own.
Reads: 33.21 (kL)
